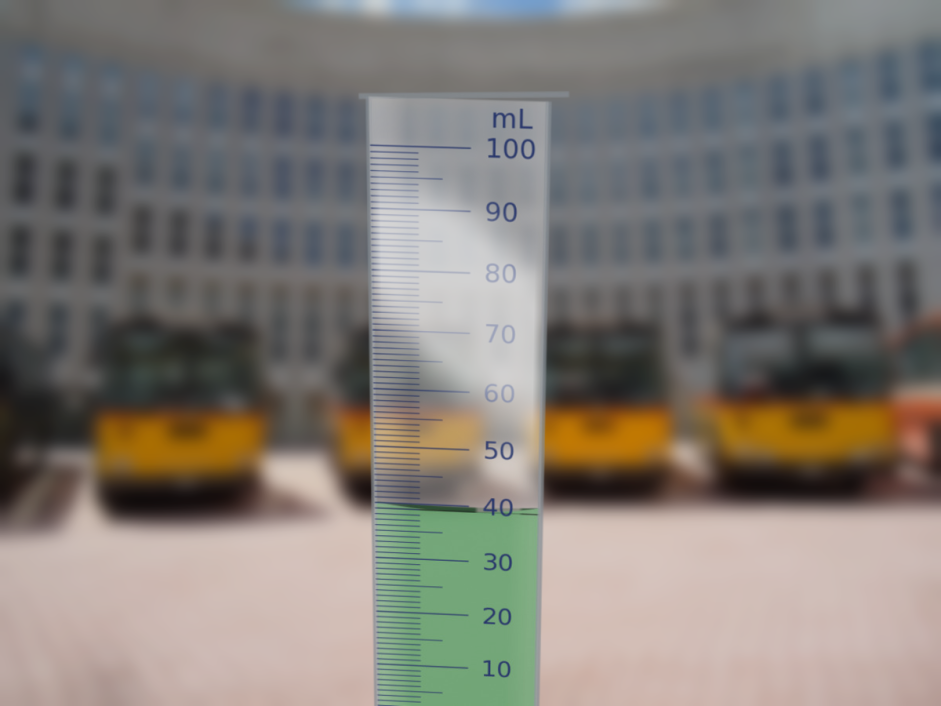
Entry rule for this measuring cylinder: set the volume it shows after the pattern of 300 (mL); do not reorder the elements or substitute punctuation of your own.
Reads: 39 (mL)
